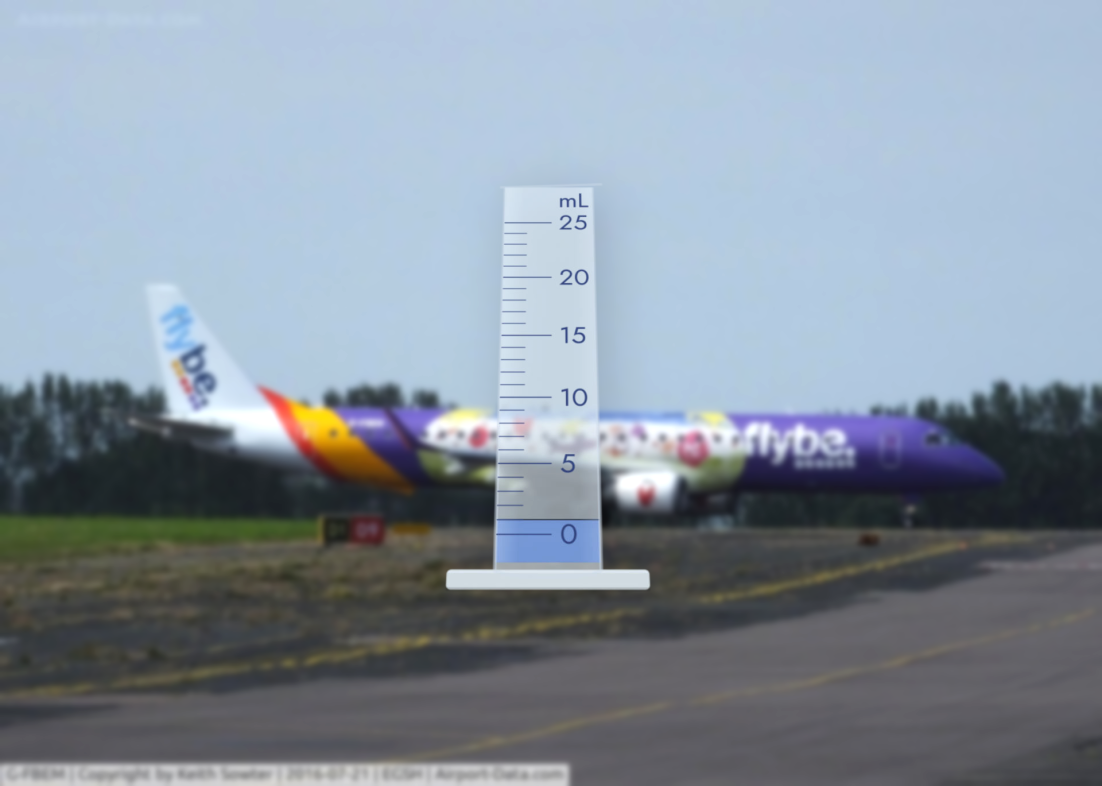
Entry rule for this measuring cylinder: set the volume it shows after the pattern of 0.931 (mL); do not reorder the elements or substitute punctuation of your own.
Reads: 1 (mL)
